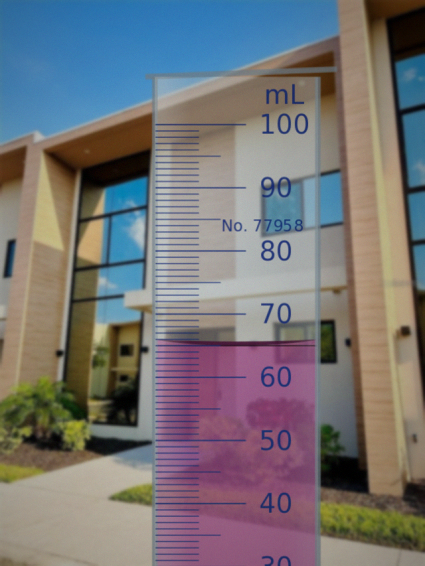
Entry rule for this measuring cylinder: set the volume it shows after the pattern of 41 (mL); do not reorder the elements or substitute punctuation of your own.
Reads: 65 (mL)
